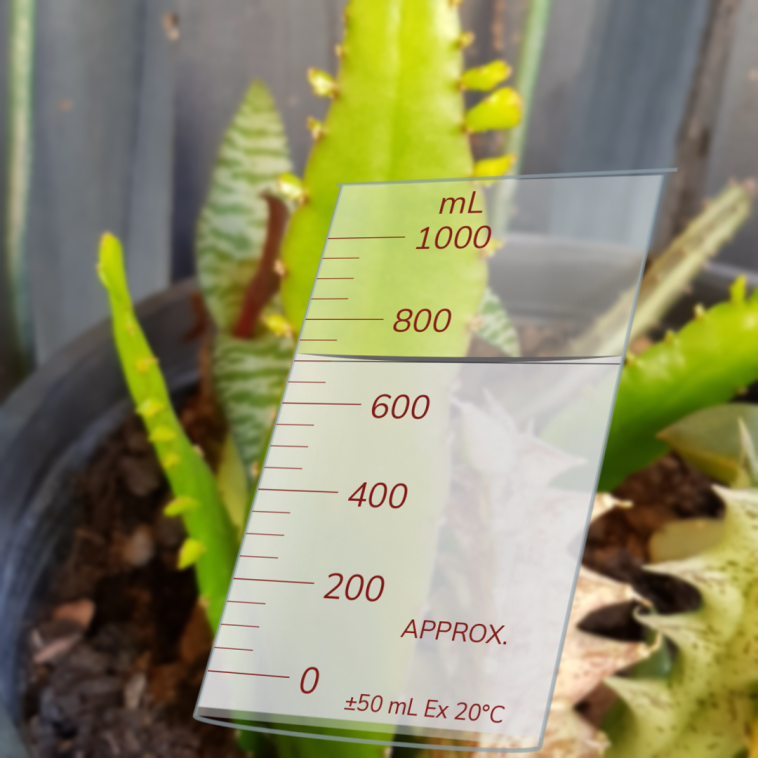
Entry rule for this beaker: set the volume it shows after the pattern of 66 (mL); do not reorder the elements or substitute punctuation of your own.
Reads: 700 (mL)
